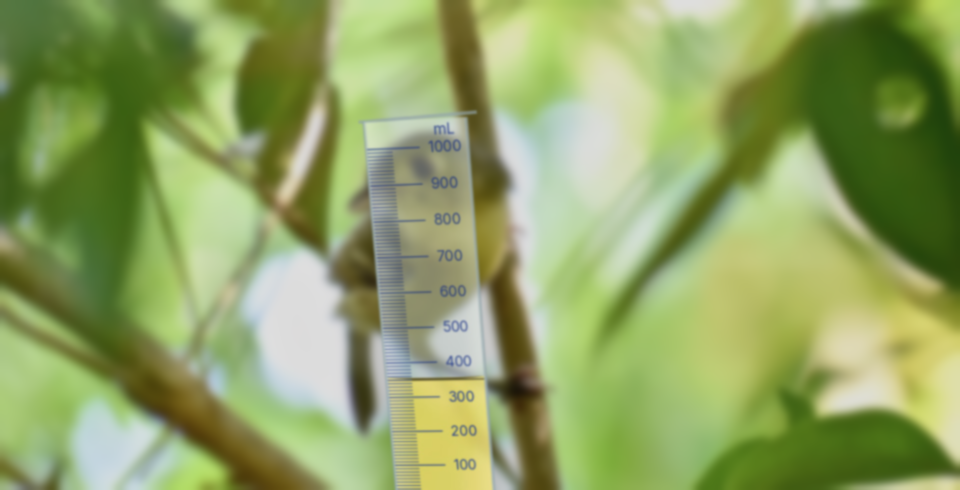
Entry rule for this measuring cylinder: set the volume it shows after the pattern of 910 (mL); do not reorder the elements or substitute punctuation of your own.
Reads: 350 (mL)
